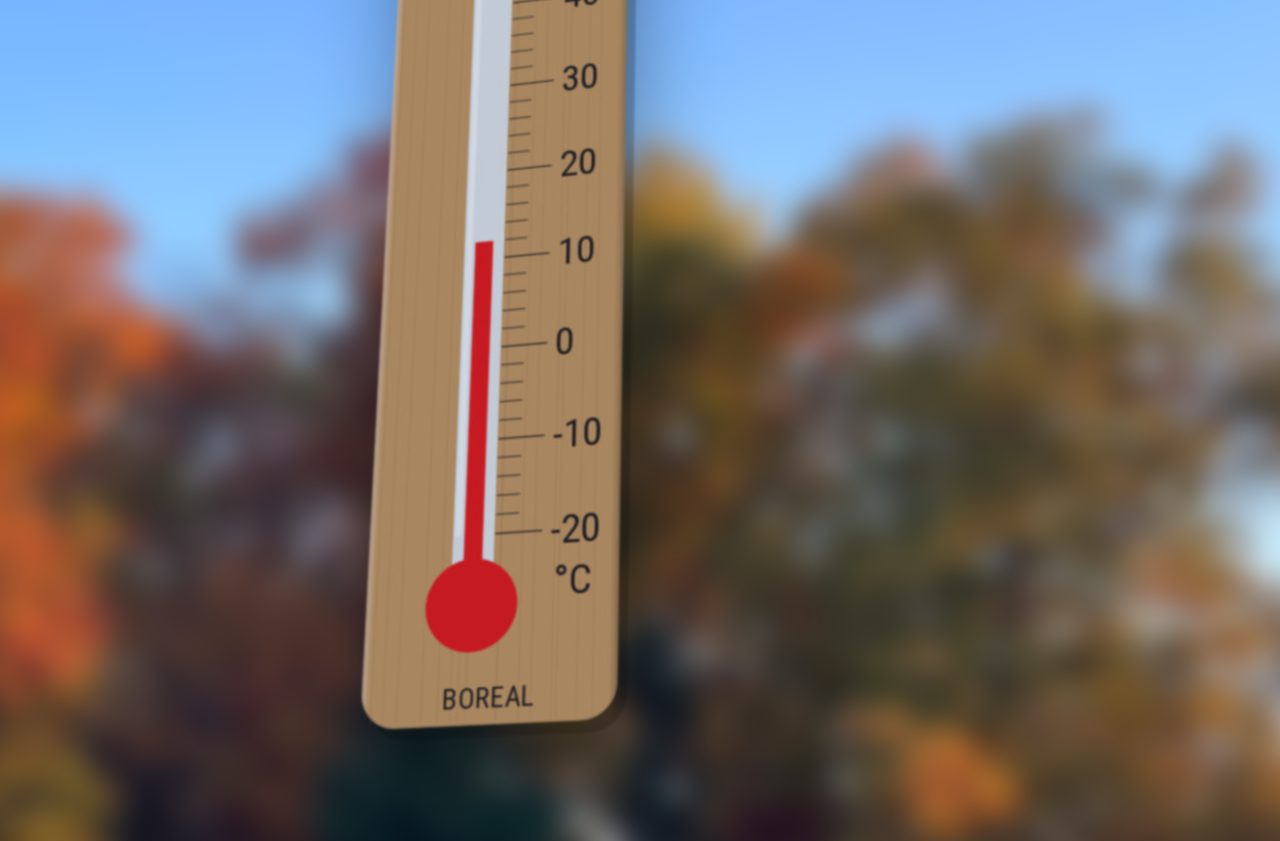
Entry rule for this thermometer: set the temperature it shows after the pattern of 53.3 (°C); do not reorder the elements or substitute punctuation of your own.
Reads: 12 (°C)
